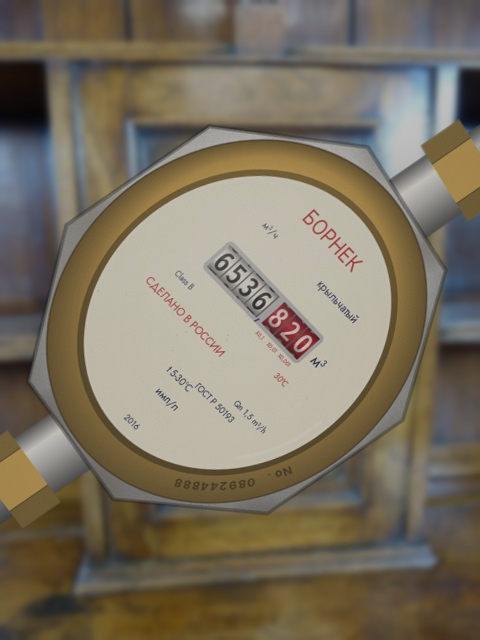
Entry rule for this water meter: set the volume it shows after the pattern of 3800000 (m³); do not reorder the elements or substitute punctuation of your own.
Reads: 6536.820 (m³)
